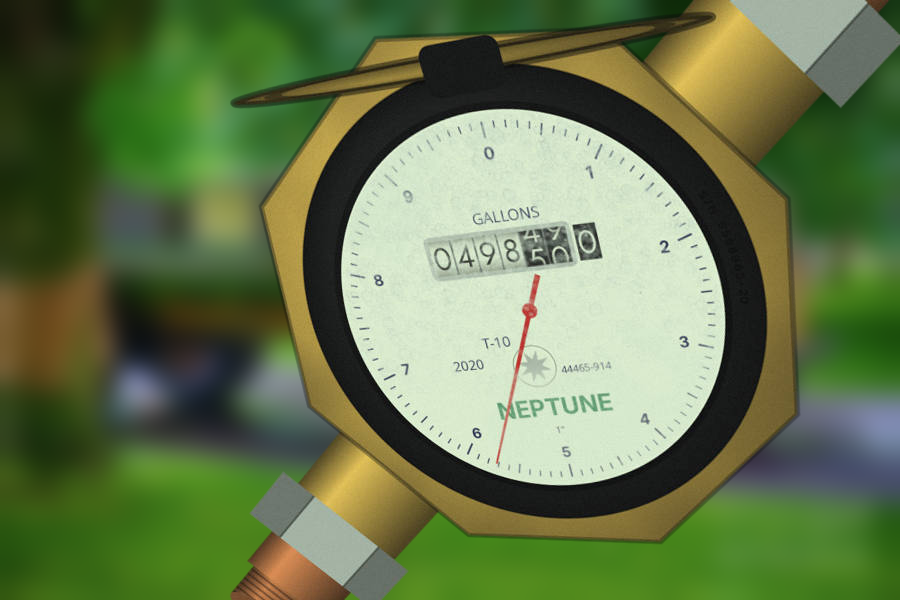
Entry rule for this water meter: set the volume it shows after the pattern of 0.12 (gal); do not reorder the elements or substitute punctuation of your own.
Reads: 498495.7 (gal)
